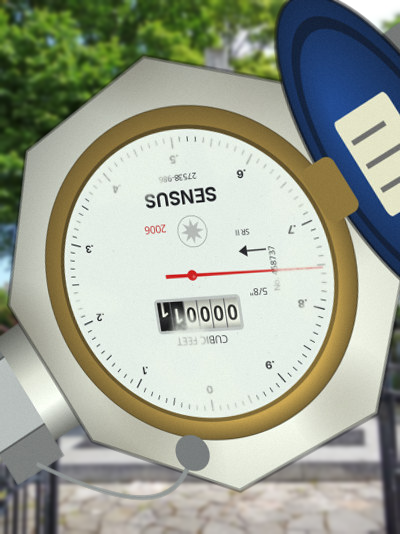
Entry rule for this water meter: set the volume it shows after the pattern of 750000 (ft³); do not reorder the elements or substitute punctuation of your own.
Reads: 10.75 (ft³)
